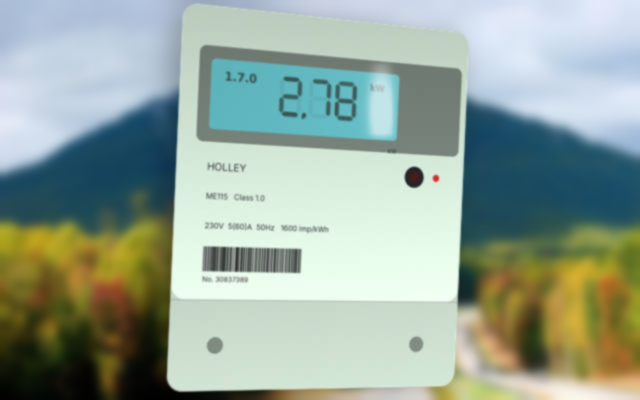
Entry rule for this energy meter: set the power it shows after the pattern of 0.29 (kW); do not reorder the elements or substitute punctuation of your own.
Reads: 2.78 (kW)
